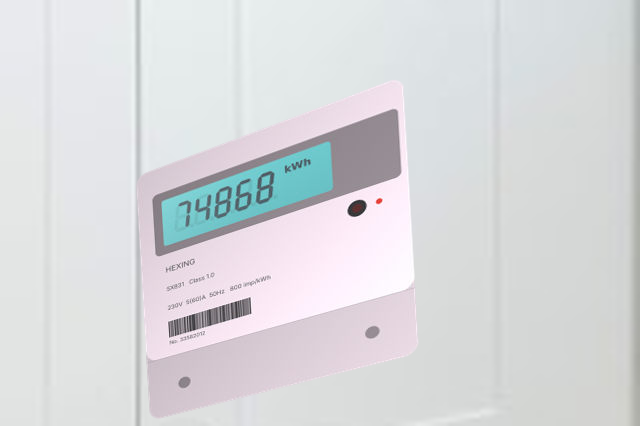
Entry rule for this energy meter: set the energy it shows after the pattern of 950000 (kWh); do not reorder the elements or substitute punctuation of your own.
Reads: 74868 (kWh)
